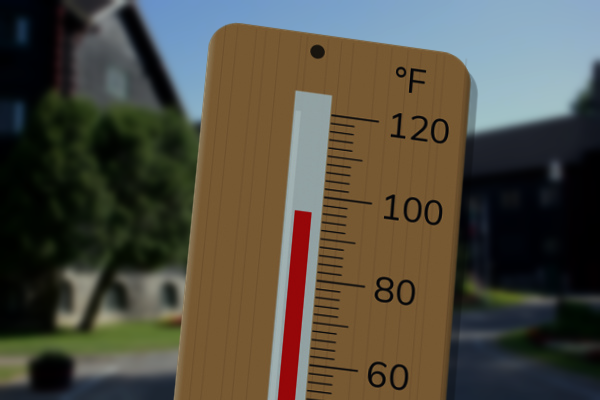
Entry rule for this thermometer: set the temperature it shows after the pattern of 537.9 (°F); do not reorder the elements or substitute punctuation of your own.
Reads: 96 (°F)
